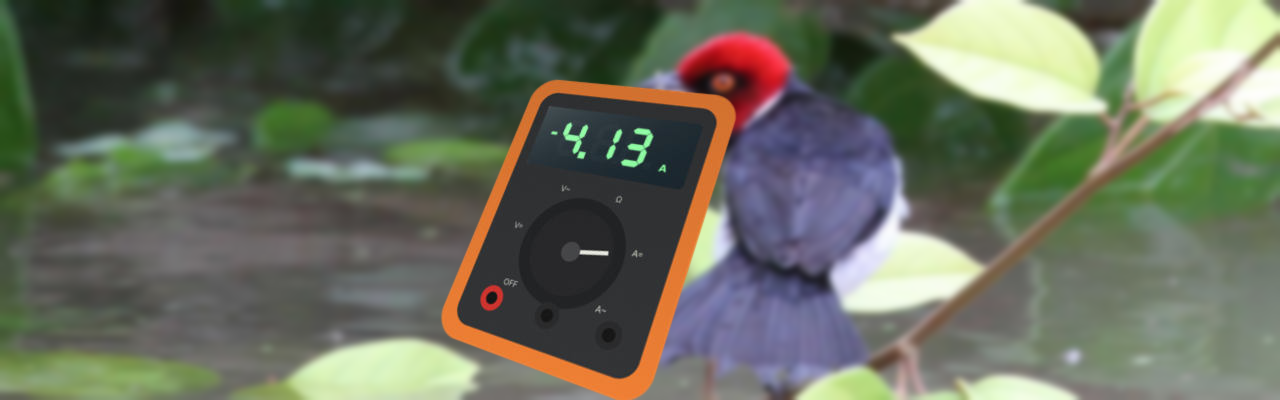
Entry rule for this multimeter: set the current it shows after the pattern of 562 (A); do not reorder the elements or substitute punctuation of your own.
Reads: -4.13 (A)
